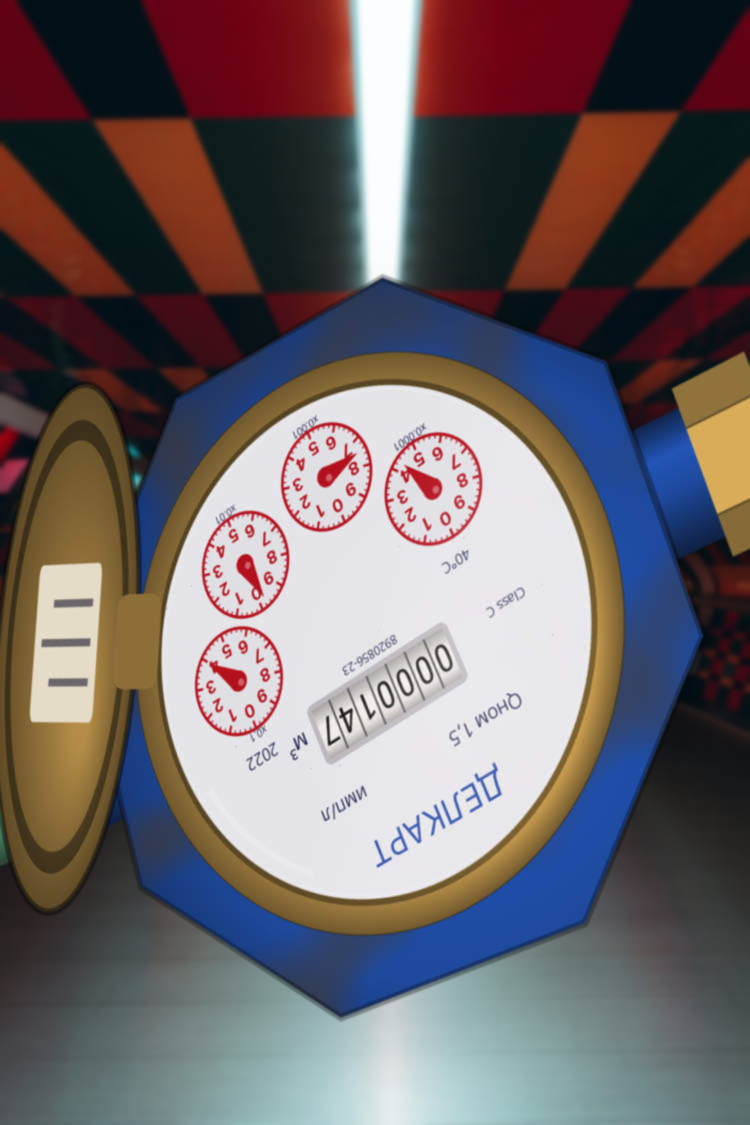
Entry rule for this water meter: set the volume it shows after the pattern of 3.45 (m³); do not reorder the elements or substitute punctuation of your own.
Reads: 147.3974 (m³)
